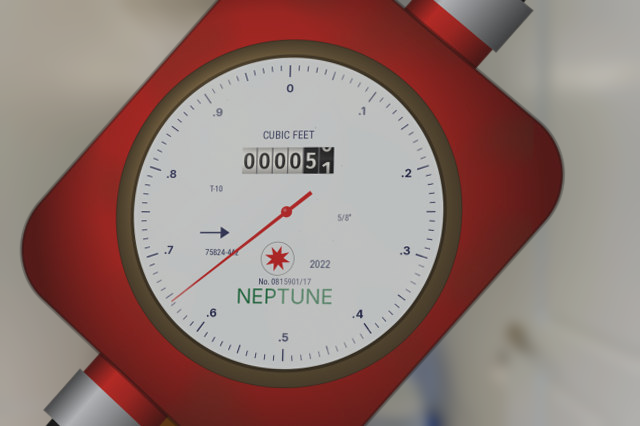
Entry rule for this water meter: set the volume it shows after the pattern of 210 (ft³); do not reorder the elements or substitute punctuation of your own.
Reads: 50.64 (ft³)
